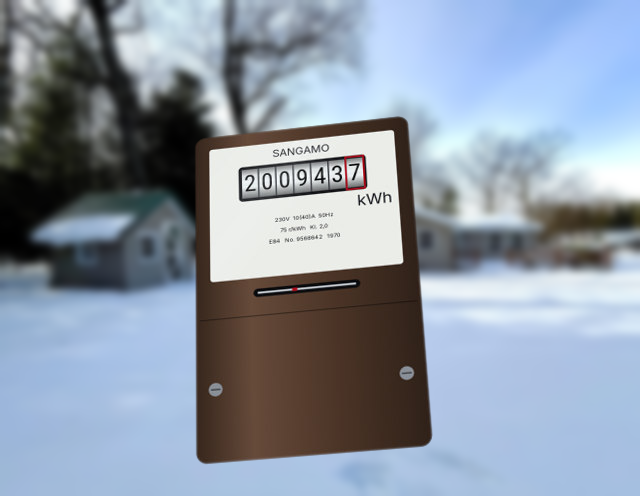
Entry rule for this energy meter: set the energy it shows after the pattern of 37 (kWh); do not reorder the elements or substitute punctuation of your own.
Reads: 200943.7 (kWh)
